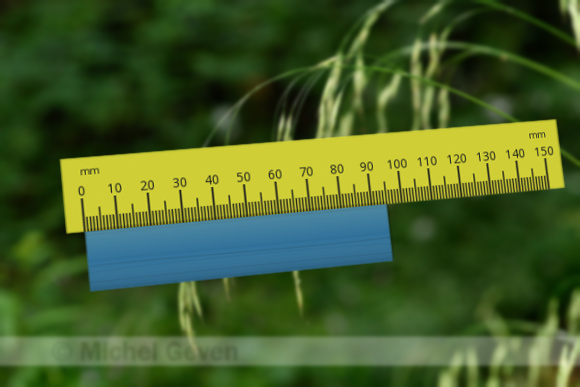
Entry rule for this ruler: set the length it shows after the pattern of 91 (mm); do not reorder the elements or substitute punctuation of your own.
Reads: 95 (mm)
